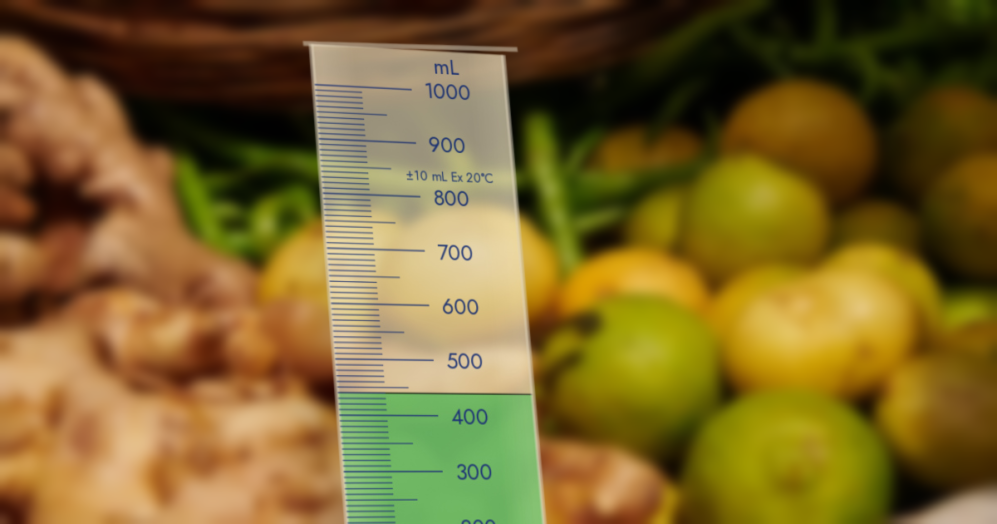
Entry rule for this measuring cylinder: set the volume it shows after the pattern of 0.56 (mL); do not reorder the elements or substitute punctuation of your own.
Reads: 440 (mL)
